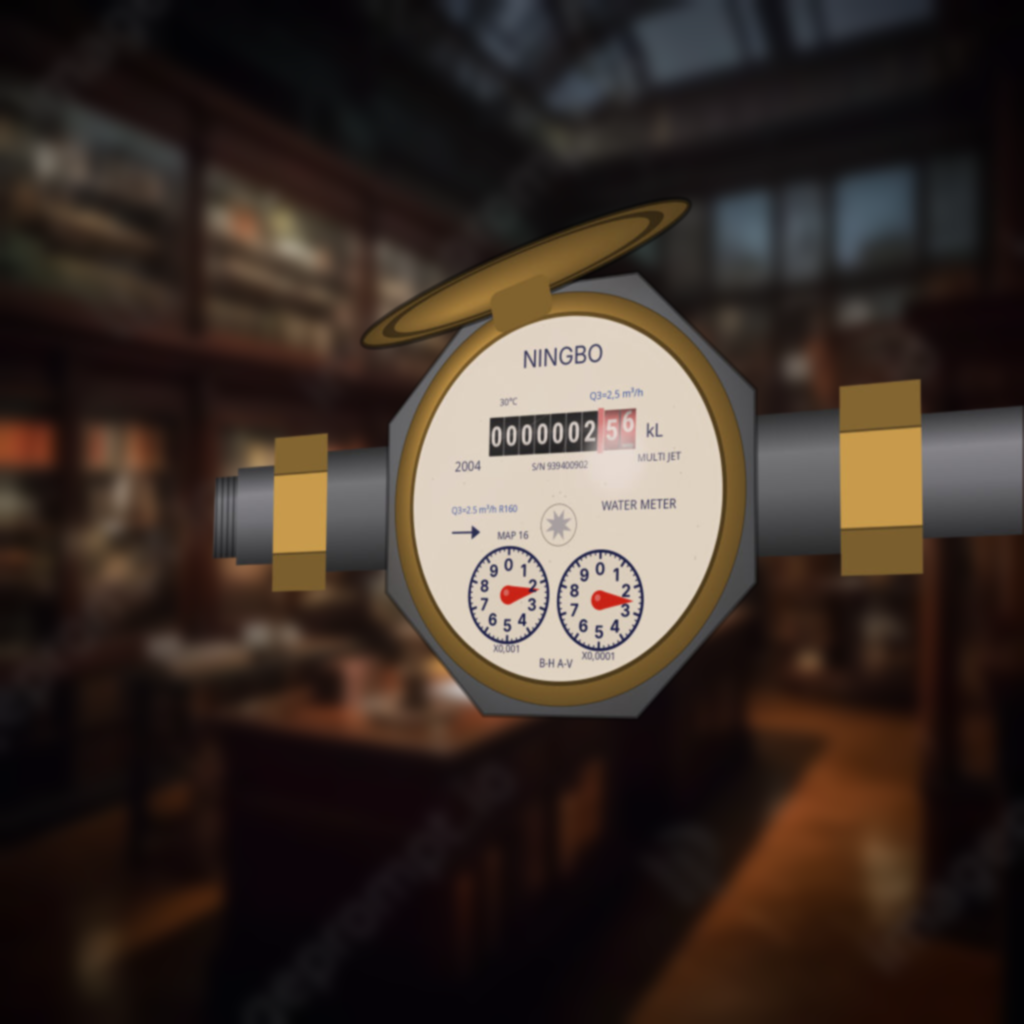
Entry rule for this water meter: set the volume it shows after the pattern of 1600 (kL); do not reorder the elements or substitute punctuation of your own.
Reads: 2.5622 (kL)
